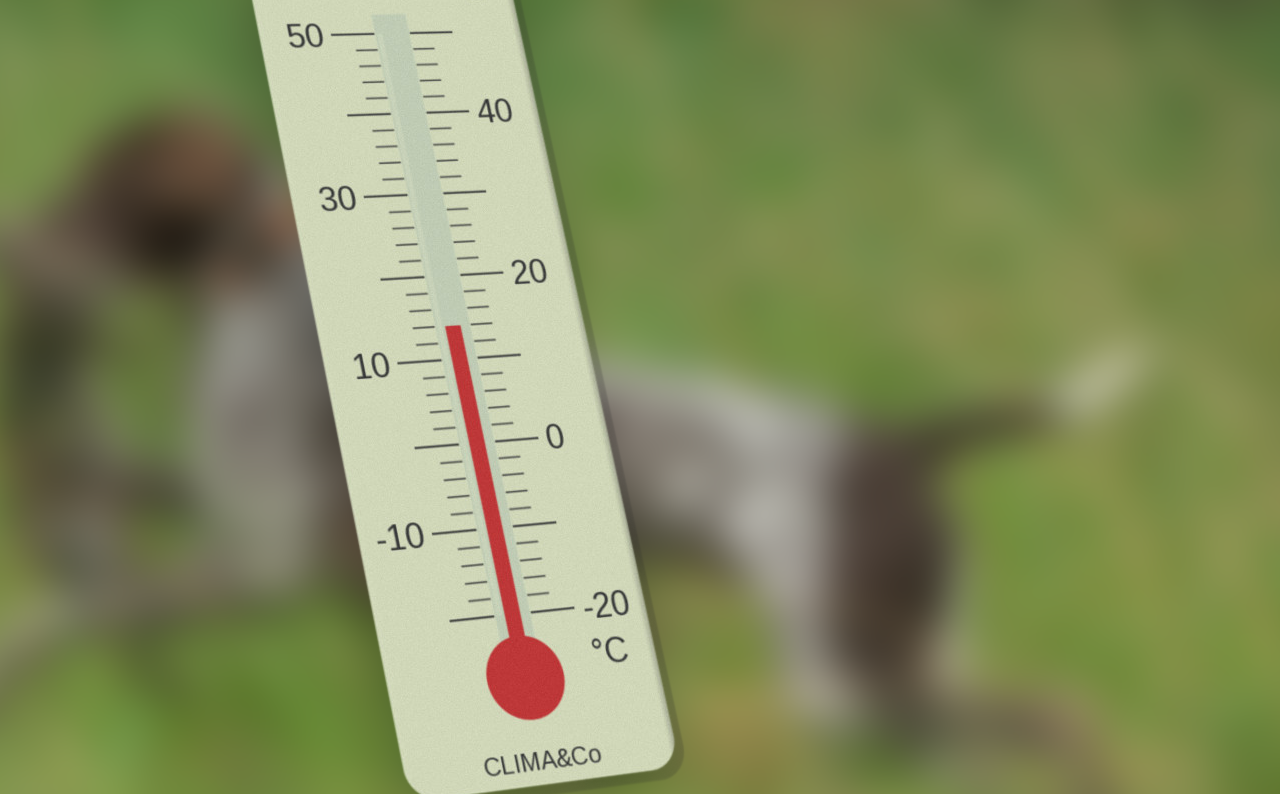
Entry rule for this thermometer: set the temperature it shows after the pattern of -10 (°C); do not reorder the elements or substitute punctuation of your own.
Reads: 14 (°C)
